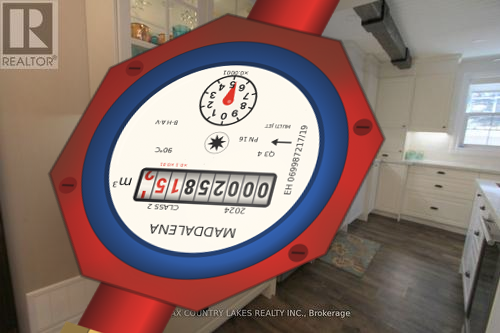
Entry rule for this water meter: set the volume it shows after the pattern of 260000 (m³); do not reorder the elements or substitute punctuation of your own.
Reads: 258.1515 (m³)
